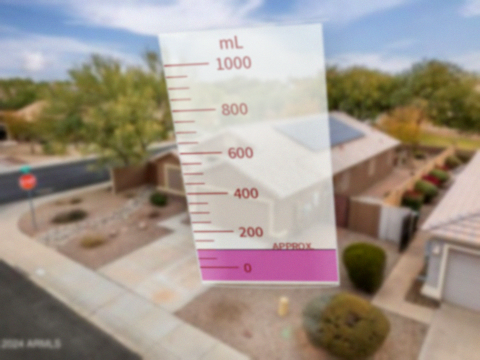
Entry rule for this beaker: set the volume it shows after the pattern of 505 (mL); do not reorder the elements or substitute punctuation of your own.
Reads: 100 (mL)
